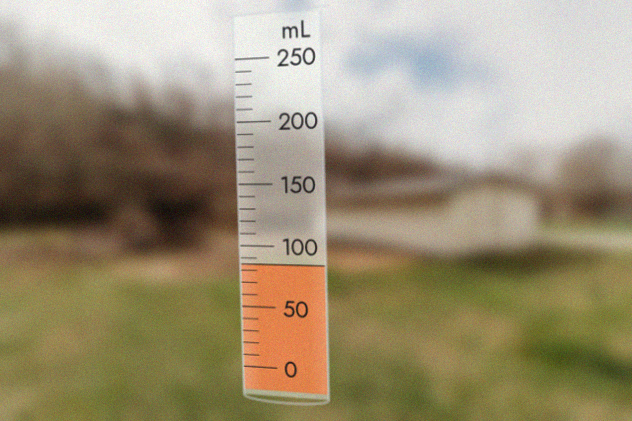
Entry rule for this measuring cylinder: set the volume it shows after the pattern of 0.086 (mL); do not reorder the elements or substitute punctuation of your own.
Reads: 85 (mL)
